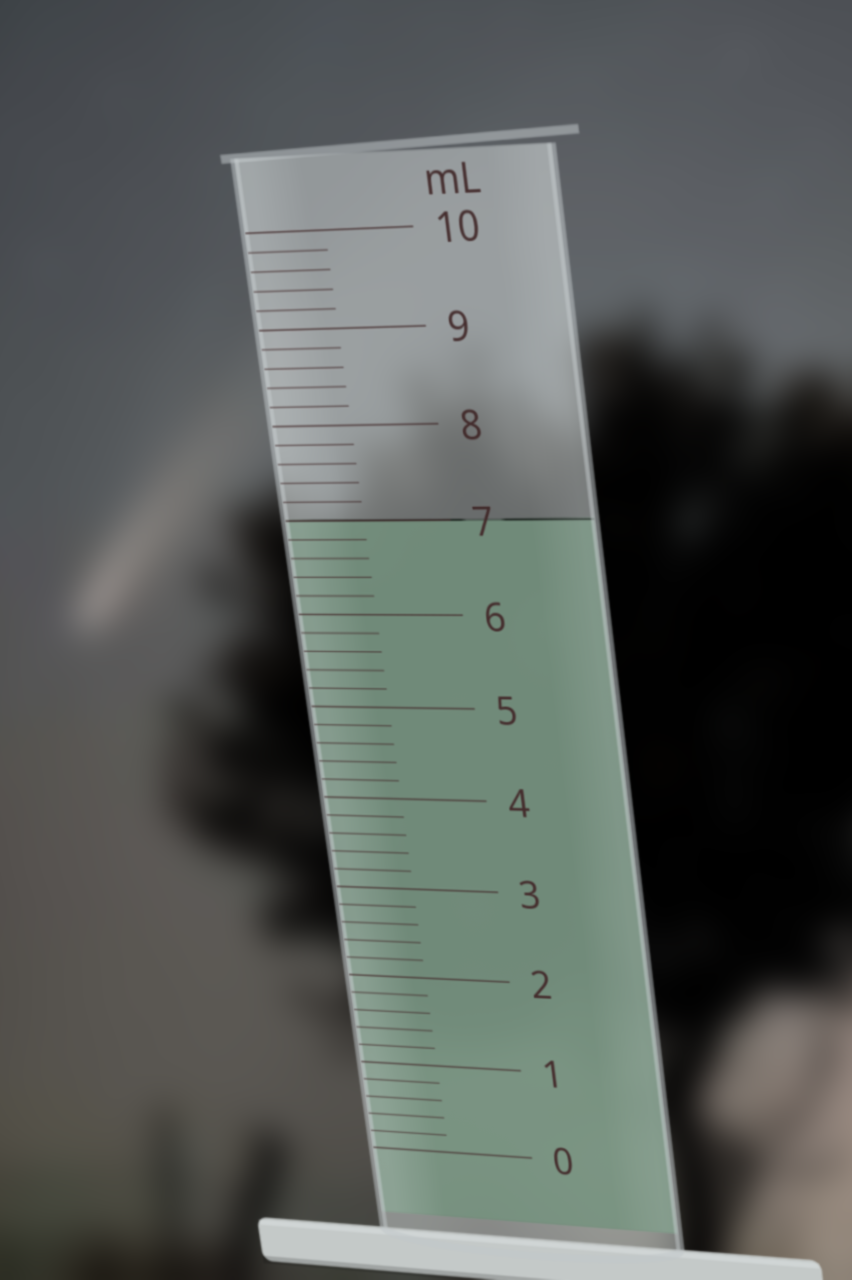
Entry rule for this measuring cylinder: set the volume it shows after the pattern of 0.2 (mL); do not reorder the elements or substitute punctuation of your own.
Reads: 7 (mL)
